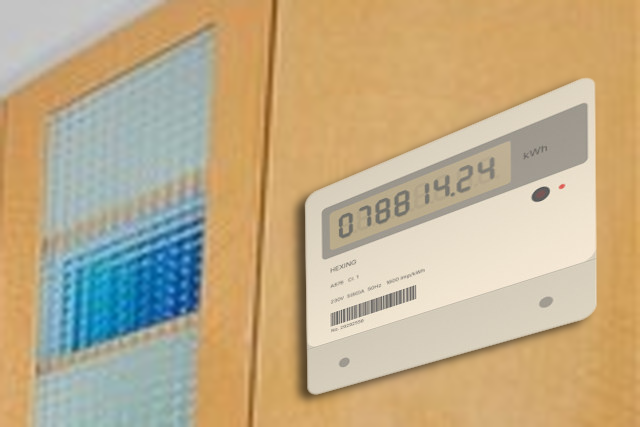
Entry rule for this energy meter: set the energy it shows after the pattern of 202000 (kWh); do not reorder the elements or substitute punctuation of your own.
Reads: 78814.24 (kWh)
